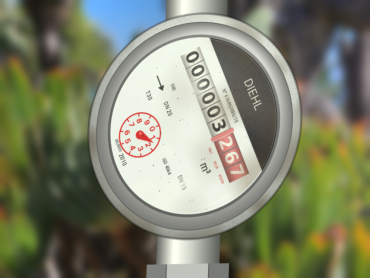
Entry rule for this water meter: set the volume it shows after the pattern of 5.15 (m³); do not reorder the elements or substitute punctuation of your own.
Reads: 3.2671 (m³)
